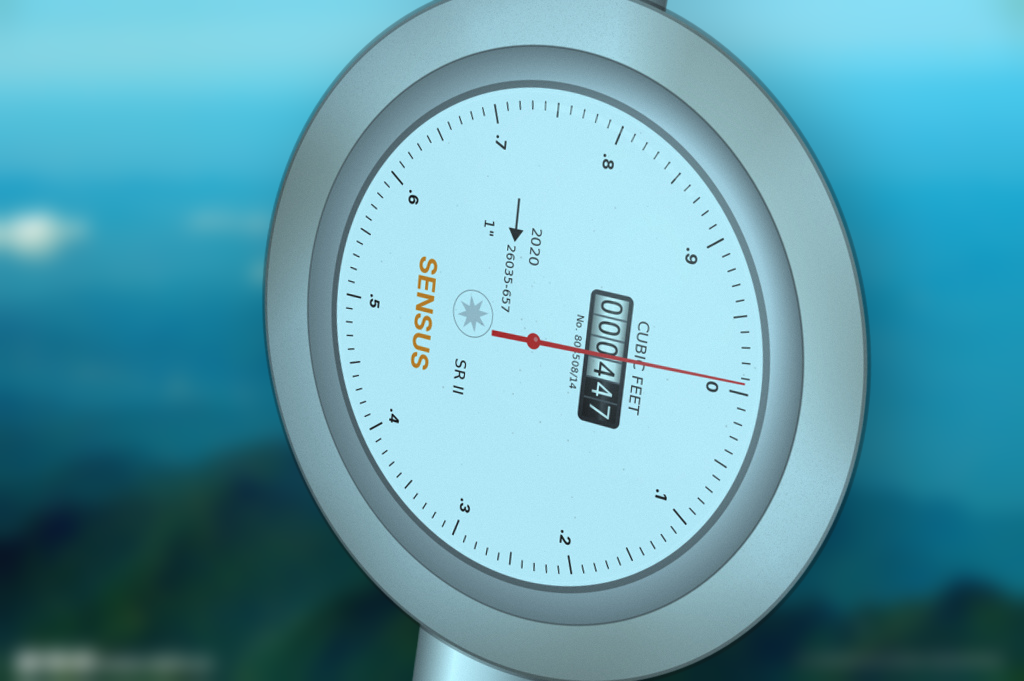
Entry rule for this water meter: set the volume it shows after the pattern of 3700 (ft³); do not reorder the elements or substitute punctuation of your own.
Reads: 446.99 (ft³)
